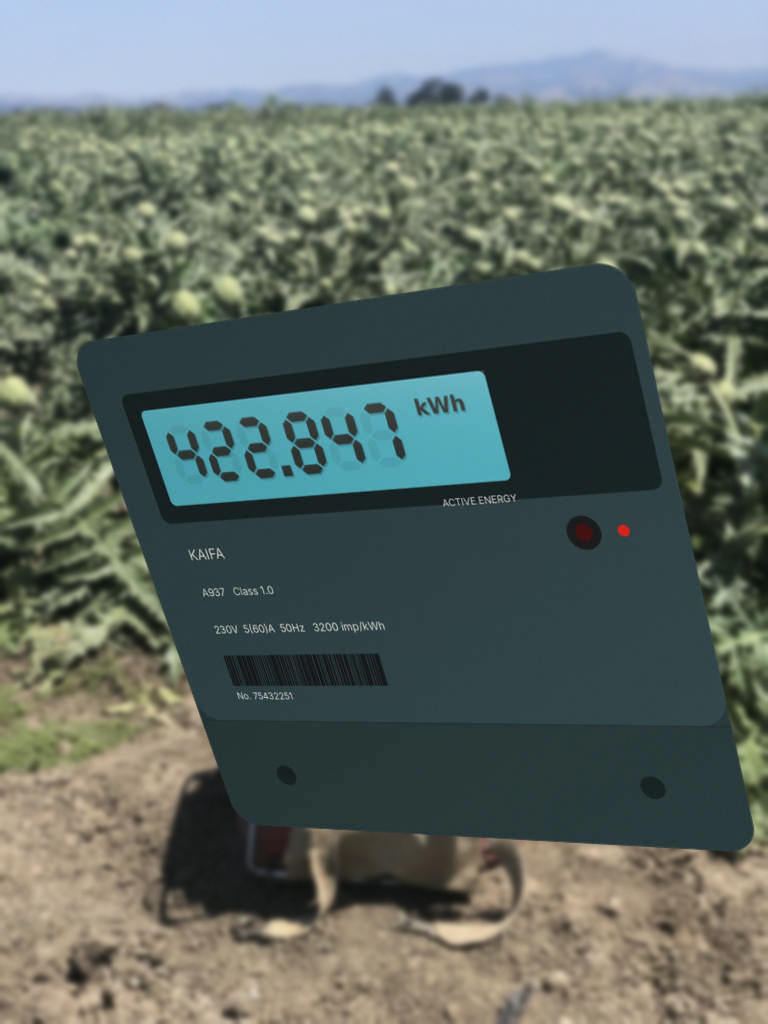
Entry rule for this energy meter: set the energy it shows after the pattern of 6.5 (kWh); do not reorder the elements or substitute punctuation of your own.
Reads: 422.847 (kWh)
